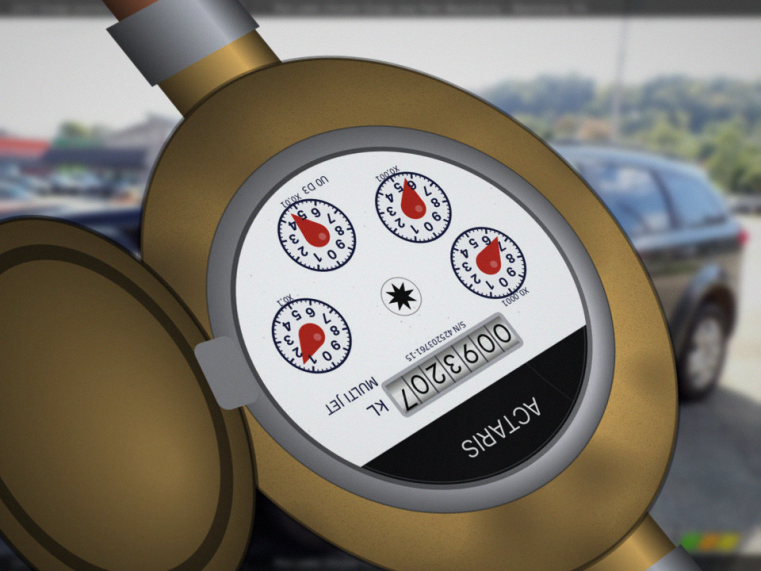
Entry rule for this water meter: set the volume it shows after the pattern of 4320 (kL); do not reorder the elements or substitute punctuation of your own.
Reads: 93207.1456 (kL)
